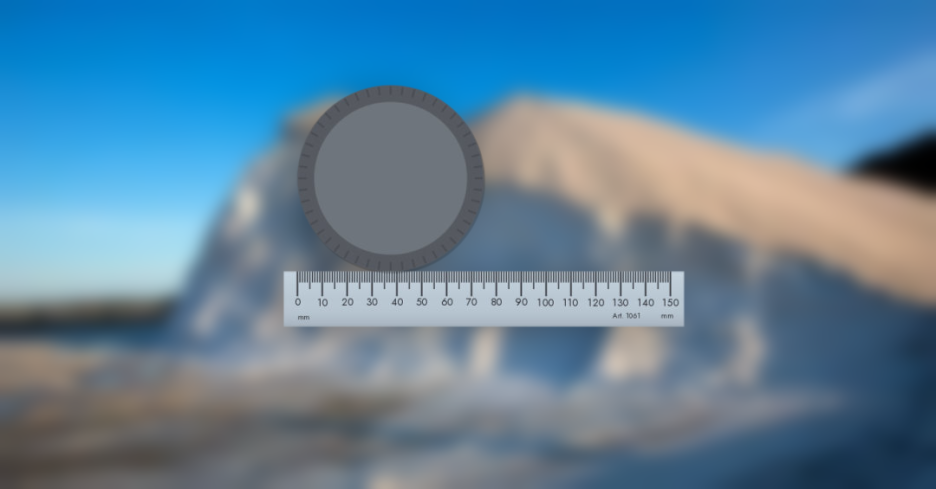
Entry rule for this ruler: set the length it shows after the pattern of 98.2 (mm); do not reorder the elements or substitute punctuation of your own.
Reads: 75 (mm)
